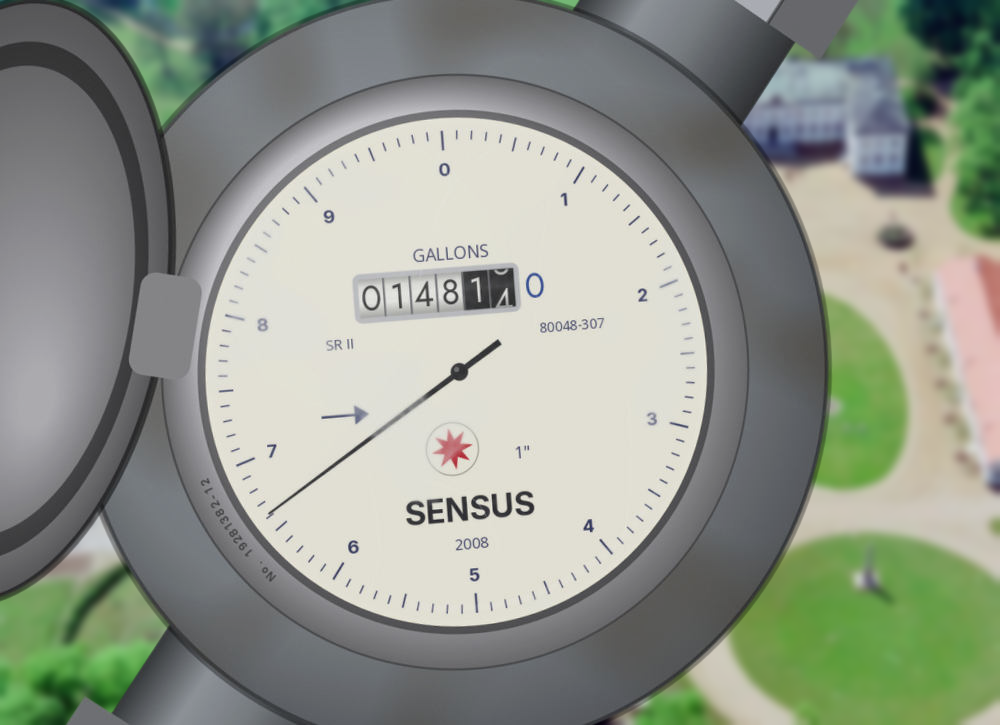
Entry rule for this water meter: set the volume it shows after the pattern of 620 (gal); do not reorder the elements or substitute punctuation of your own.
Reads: 148136.6 (gal)
